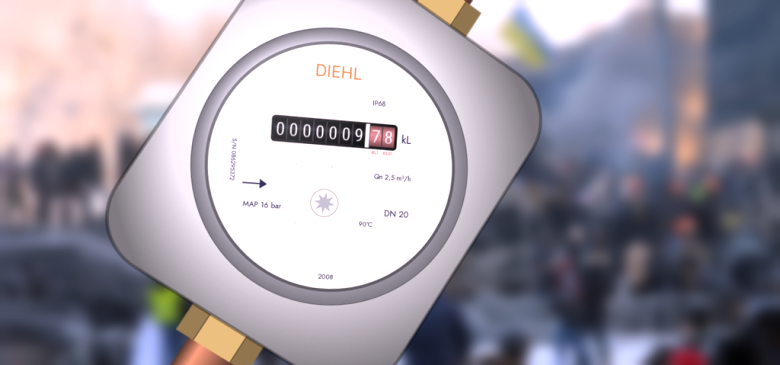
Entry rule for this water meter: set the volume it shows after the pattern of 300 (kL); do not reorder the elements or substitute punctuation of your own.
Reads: 9.78 (kL)
